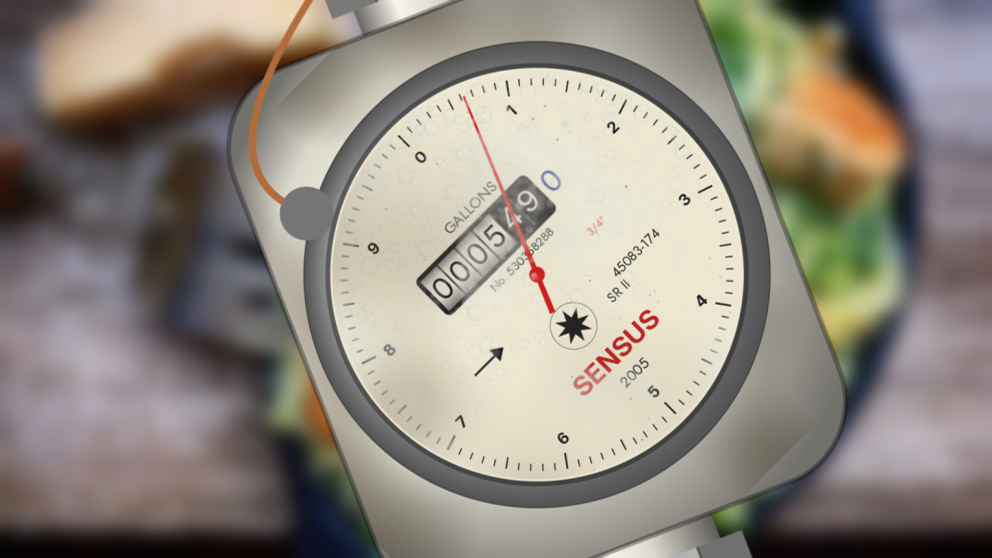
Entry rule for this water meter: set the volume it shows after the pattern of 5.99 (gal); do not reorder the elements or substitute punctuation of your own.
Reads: 5490.6 (gal)
